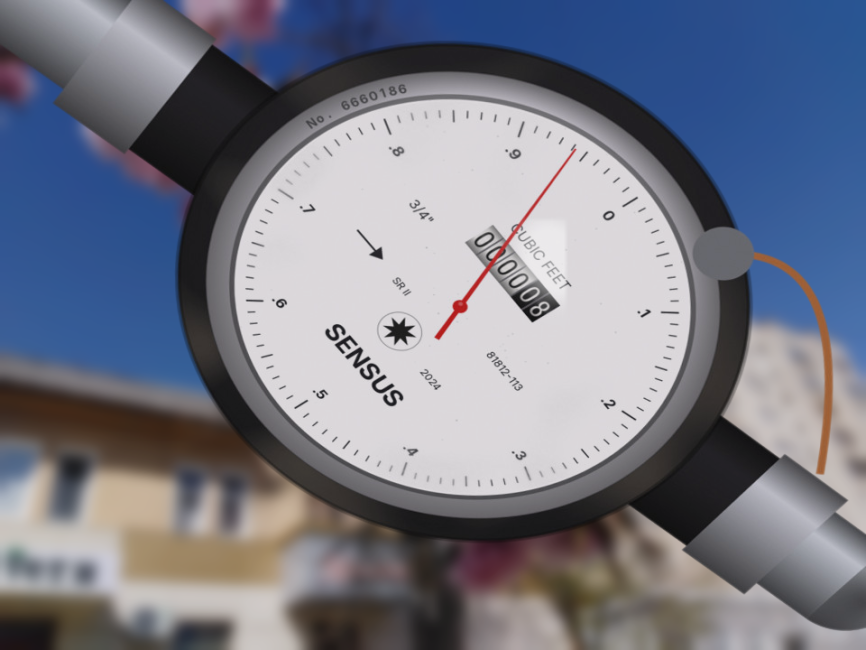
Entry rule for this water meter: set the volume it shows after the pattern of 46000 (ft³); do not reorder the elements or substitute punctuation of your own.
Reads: 7.94 (ft³)
